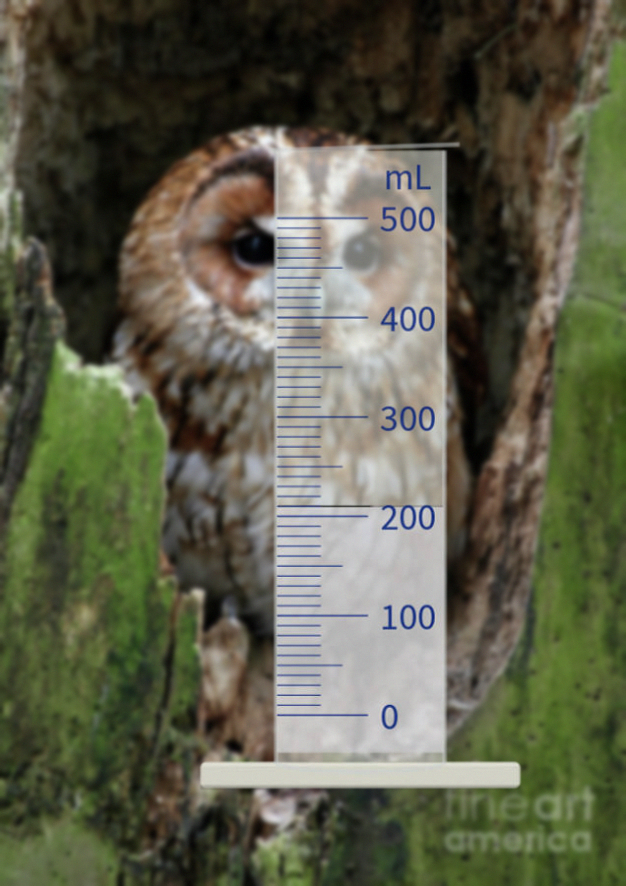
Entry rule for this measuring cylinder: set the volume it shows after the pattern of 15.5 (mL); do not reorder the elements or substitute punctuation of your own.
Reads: 210 (mL)
